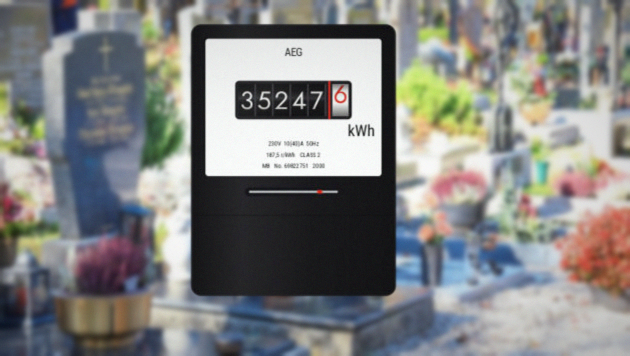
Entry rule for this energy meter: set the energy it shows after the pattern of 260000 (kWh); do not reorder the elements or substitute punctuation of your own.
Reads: 35247.6 (kWh)
